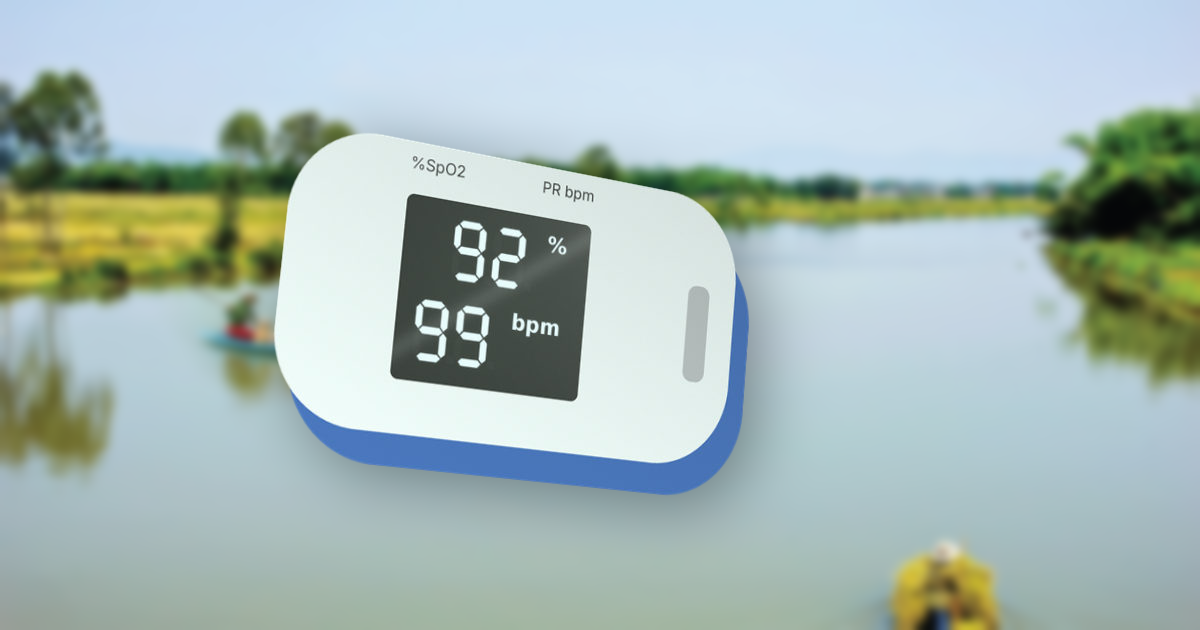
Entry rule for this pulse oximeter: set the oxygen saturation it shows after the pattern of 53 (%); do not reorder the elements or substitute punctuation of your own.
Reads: 92 (%)
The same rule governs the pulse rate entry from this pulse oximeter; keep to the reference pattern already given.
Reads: 99 (bpm)
